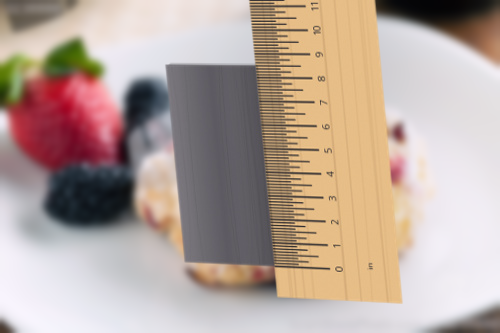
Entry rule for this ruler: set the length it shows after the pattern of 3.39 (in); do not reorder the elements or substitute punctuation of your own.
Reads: 8.5 (in)
